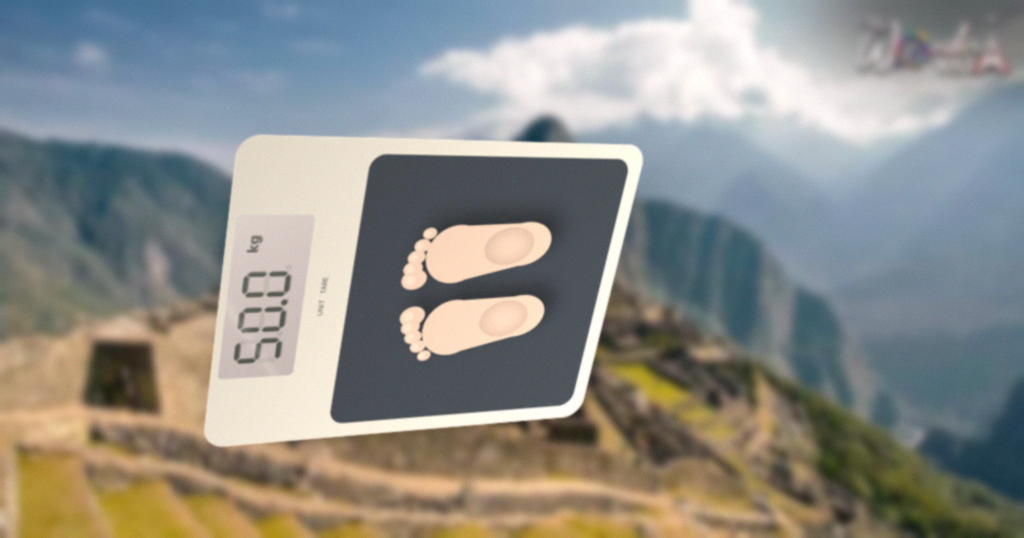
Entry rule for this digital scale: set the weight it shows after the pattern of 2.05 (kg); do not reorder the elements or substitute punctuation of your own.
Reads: 50.0 (kg)
